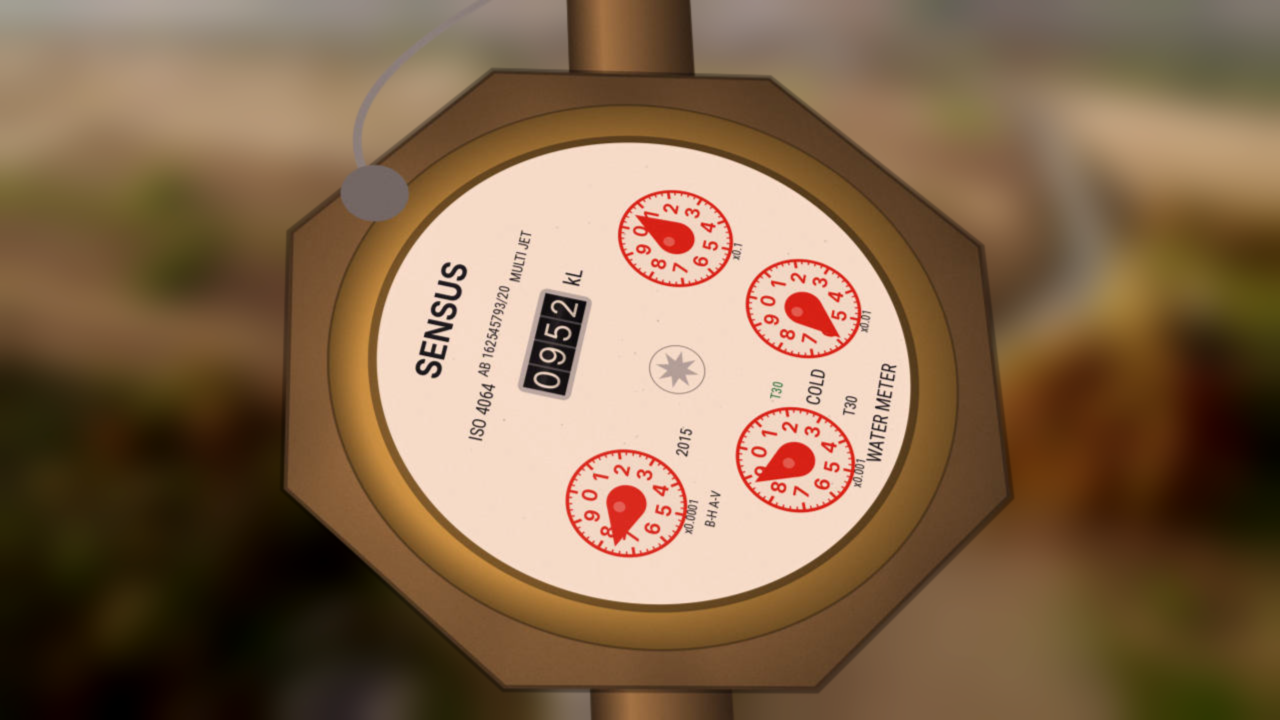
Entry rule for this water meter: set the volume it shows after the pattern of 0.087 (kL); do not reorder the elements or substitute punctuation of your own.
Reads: 952.0587 (kL)
